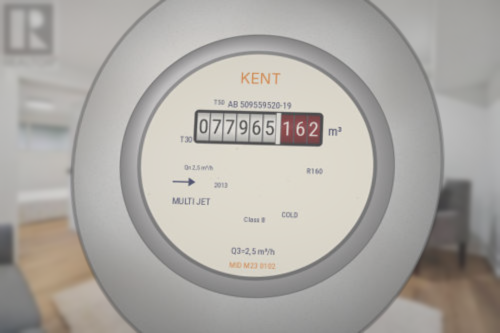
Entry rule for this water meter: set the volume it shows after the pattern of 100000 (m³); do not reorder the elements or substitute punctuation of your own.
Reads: 77965.162 (m³)
